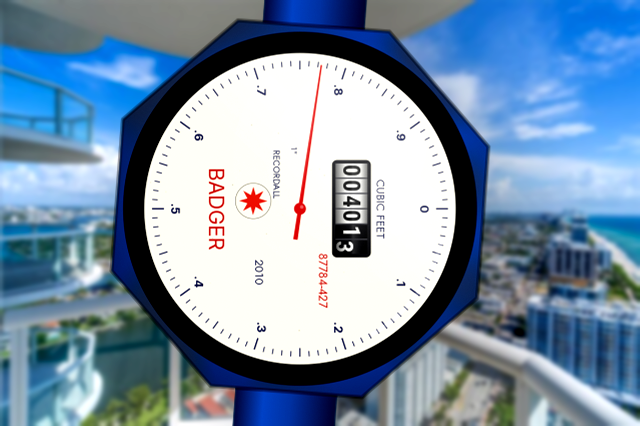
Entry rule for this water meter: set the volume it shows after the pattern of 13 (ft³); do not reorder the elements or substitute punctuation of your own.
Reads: 4012.77 (ft³)
